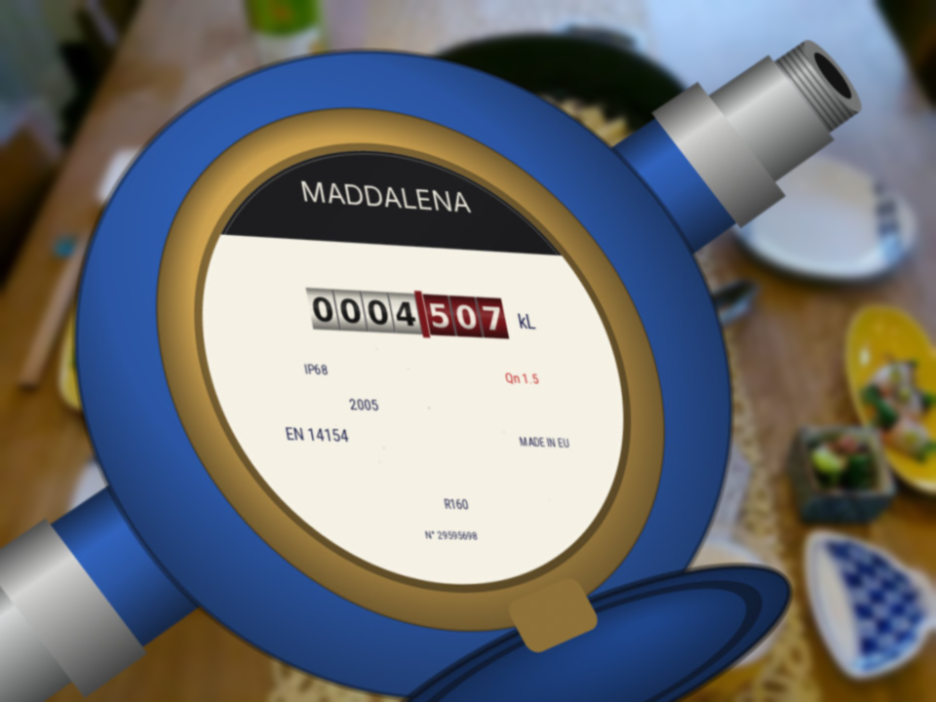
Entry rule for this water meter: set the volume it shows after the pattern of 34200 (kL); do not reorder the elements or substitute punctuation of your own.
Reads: 4.507 (kL)
